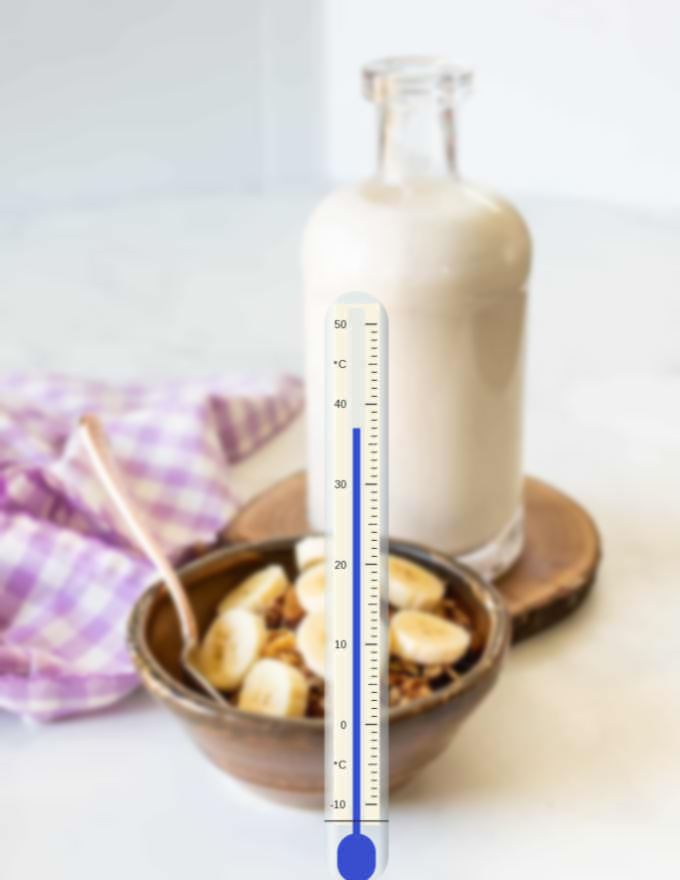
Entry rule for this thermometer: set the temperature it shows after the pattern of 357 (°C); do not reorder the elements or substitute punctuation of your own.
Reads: 37 (°C)
